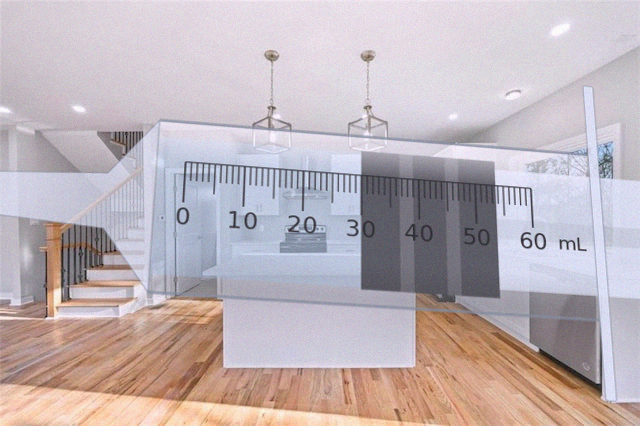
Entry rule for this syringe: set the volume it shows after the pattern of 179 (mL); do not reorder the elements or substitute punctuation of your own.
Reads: 30 (mL)
